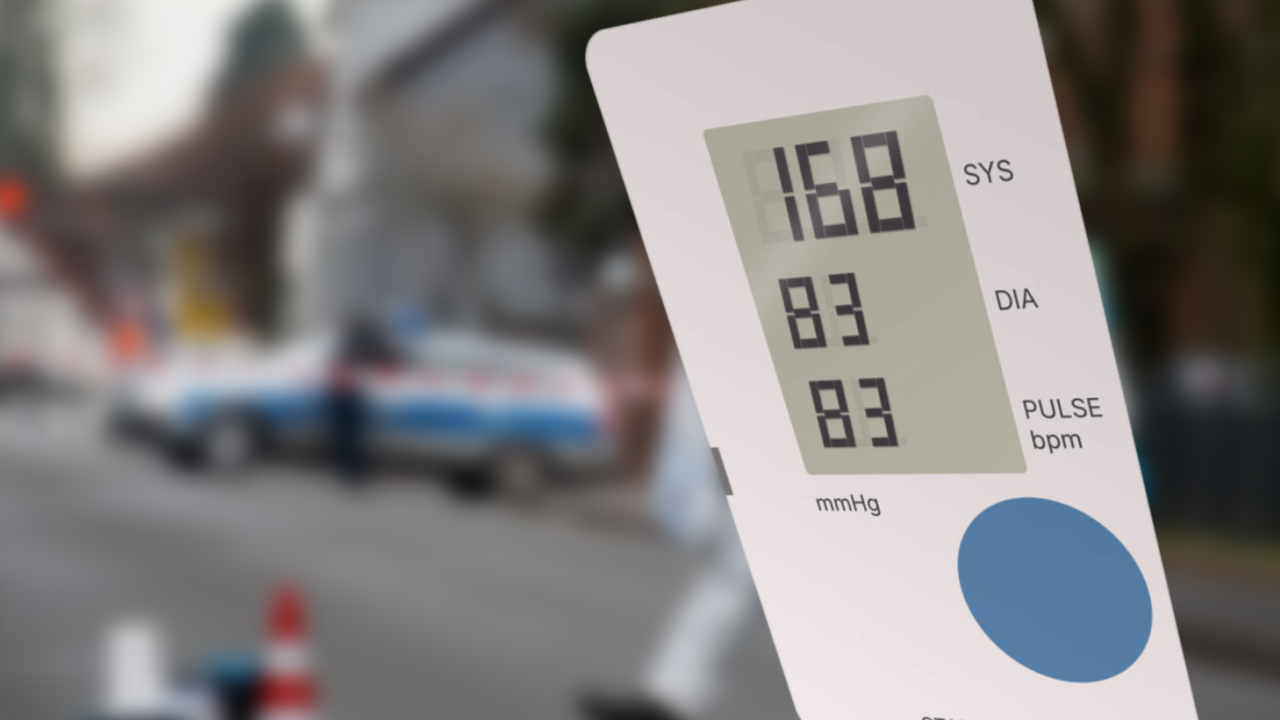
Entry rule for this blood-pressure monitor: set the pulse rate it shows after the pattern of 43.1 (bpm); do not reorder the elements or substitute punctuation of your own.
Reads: 83 (bpm)
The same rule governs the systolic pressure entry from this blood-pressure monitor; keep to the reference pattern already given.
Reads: 168 (mmHg)
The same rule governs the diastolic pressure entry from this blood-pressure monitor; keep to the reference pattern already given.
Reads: 83 (mmHg)
